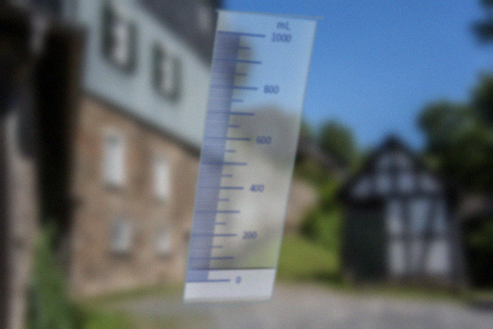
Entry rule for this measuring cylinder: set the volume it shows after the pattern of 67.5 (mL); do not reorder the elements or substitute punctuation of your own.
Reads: 50 (mL)
